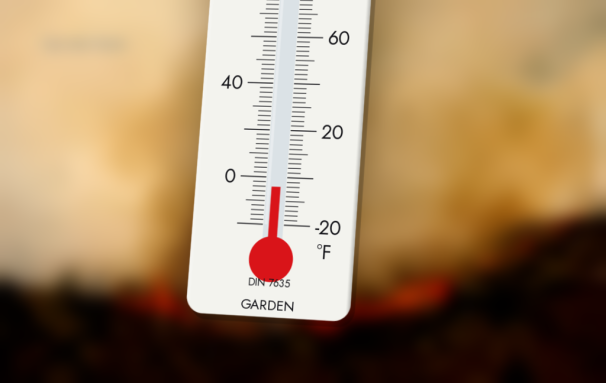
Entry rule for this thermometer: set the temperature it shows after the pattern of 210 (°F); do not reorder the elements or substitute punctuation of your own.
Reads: -4 (°F)
